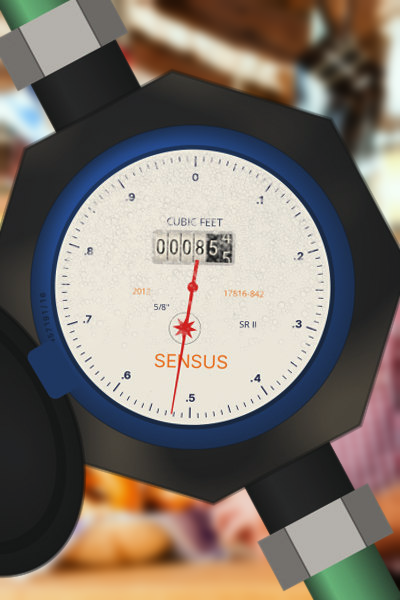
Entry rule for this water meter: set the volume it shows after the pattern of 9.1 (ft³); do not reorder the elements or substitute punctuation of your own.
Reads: 854.52 (ft³)
